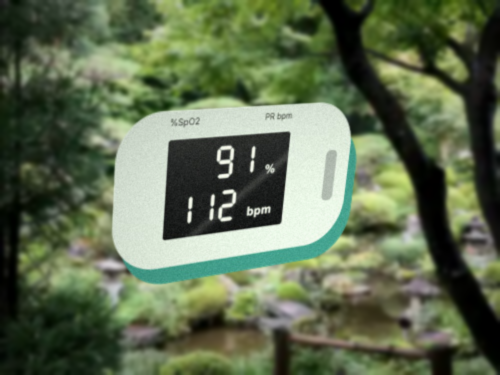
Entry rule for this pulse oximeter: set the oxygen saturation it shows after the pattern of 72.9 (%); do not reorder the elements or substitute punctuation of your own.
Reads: 91 (%)
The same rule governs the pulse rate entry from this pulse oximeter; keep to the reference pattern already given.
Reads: 112 (bpm)
